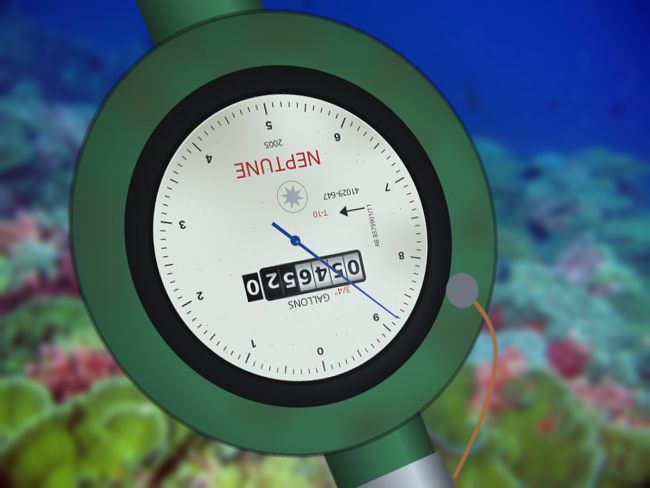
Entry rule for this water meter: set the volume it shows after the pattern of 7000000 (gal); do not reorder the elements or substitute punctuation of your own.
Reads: 546518.8 (gal)
